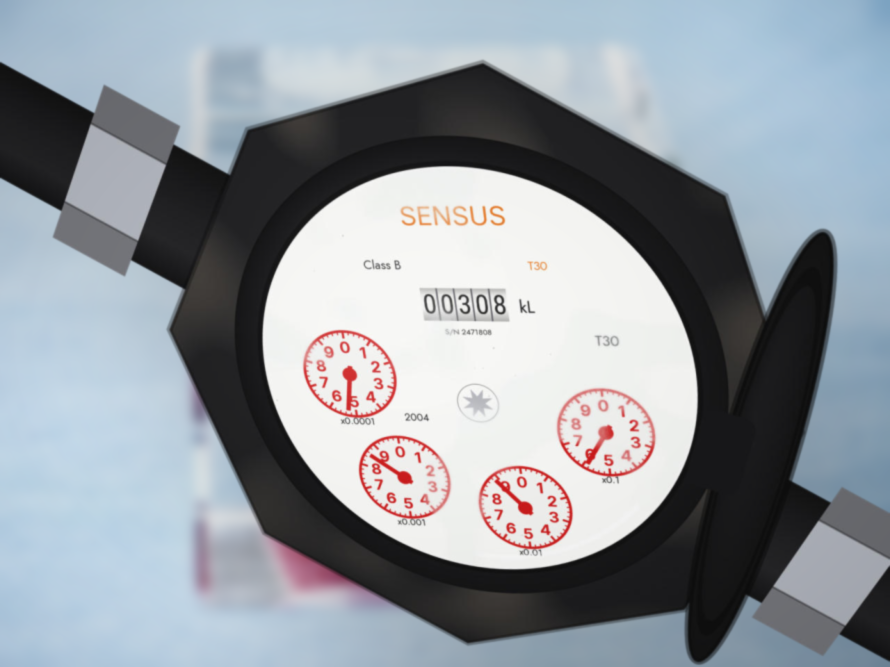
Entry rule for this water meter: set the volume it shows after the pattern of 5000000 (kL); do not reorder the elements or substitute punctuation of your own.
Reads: 308.5885 (kL)
